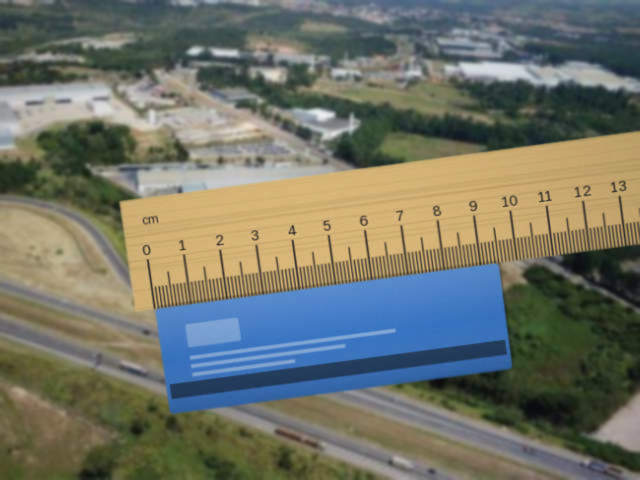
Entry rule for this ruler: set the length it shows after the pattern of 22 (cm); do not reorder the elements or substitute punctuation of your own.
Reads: 9.5 (cm)
